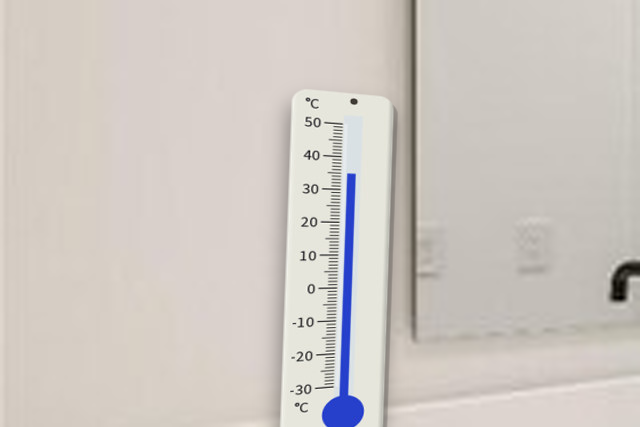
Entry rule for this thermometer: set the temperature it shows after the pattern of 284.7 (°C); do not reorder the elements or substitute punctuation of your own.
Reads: 35 (°C)
